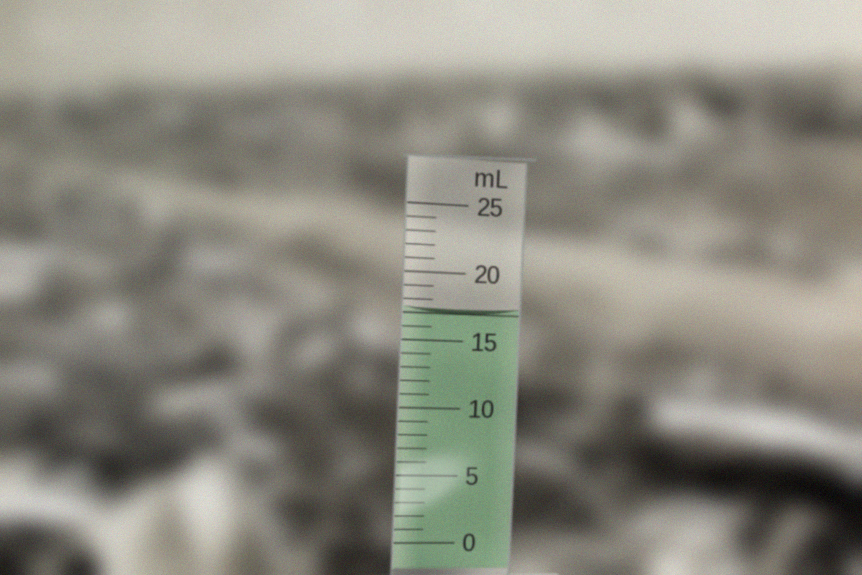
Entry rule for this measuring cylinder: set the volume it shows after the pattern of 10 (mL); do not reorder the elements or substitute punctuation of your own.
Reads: 17 (mL)
